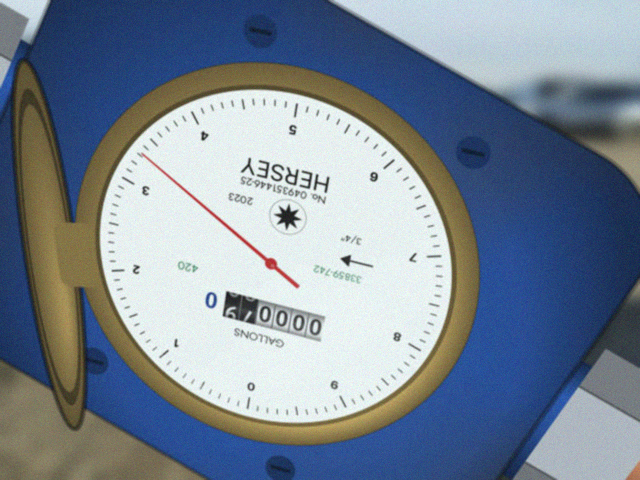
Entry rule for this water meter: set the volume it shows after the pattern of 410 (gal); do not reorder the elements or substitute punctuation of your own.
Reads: 793.3 (gal)
